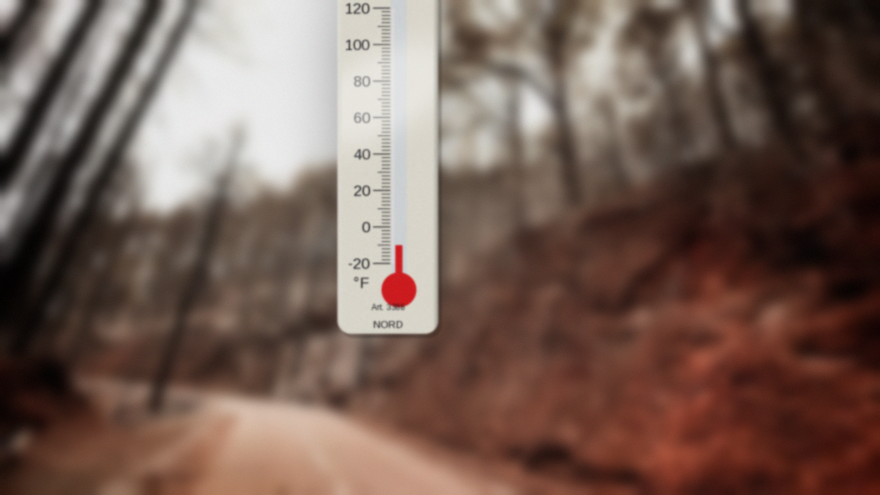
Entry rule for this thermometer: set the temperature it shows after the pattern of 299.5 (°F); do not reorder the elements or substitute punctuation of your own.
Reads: -10 (°F)
